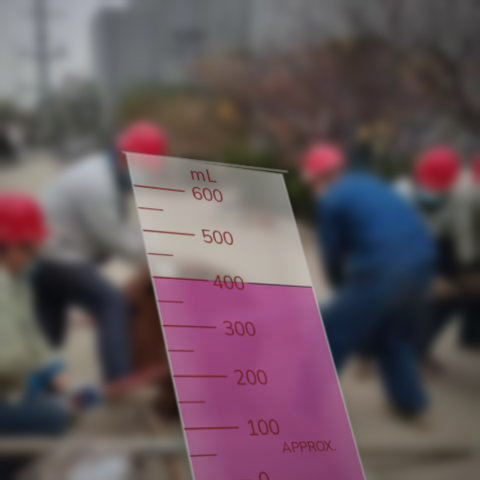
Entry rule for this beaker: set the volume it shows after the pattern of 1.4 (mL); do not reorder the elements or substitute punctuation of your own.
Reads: 400 (mL)
